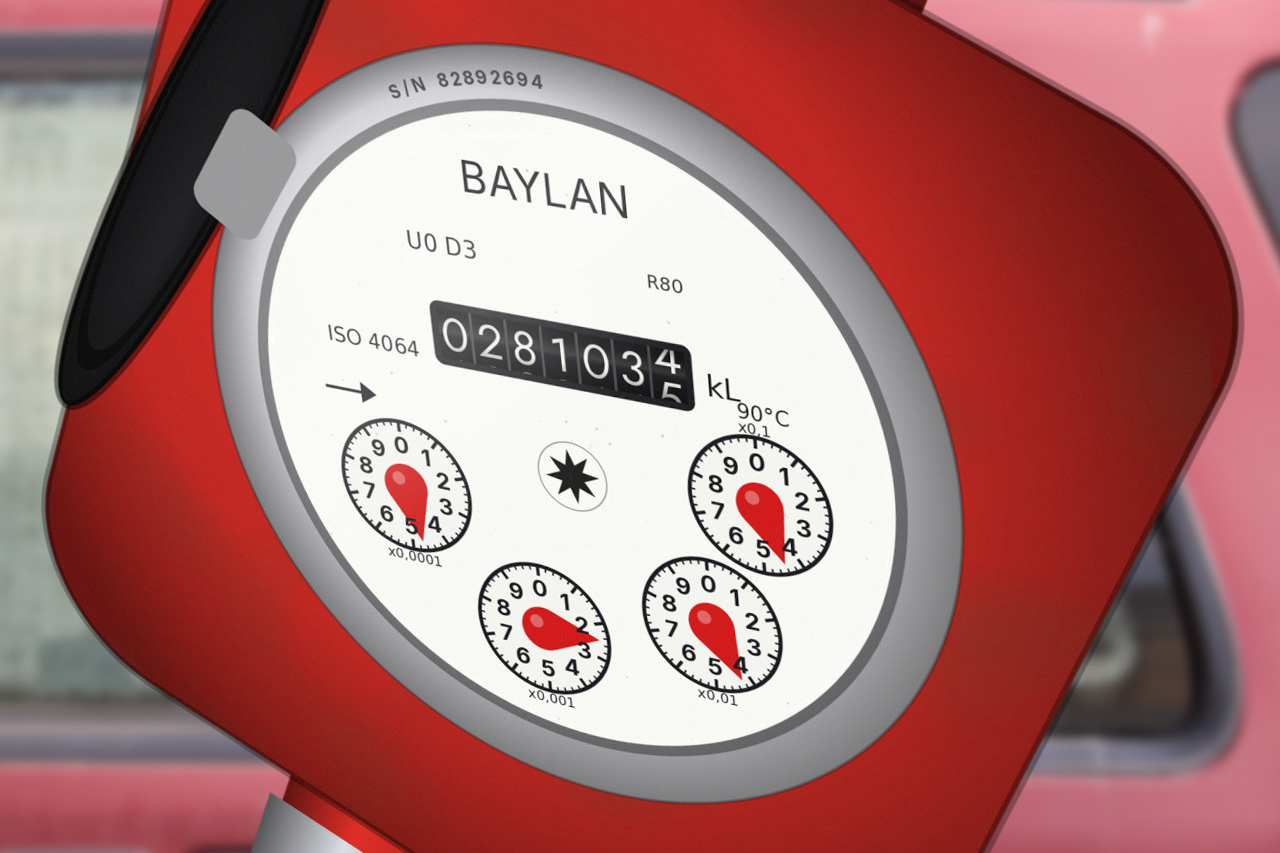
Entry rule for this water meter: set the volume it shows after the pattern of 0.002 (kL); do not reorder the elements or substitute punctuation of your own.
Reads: 281034.4424 (kL)
